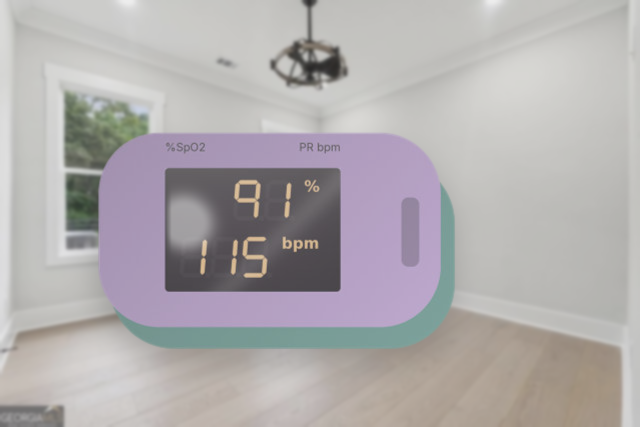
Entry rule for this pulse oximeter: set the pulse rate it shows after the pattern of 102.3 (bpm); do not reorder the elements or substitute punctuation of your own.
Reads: 115 (bpm)
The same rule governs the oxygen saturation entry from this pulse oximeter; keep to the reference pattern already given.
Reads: 91 (%)
